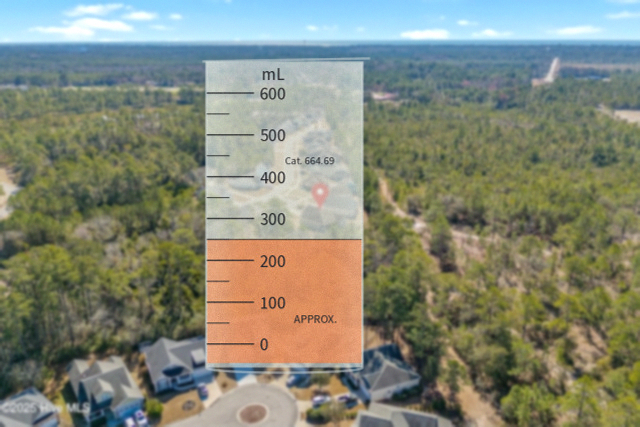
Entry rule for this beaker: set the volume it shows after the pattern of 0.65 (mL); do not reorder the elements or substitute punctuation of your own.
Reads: 250 (mL)
